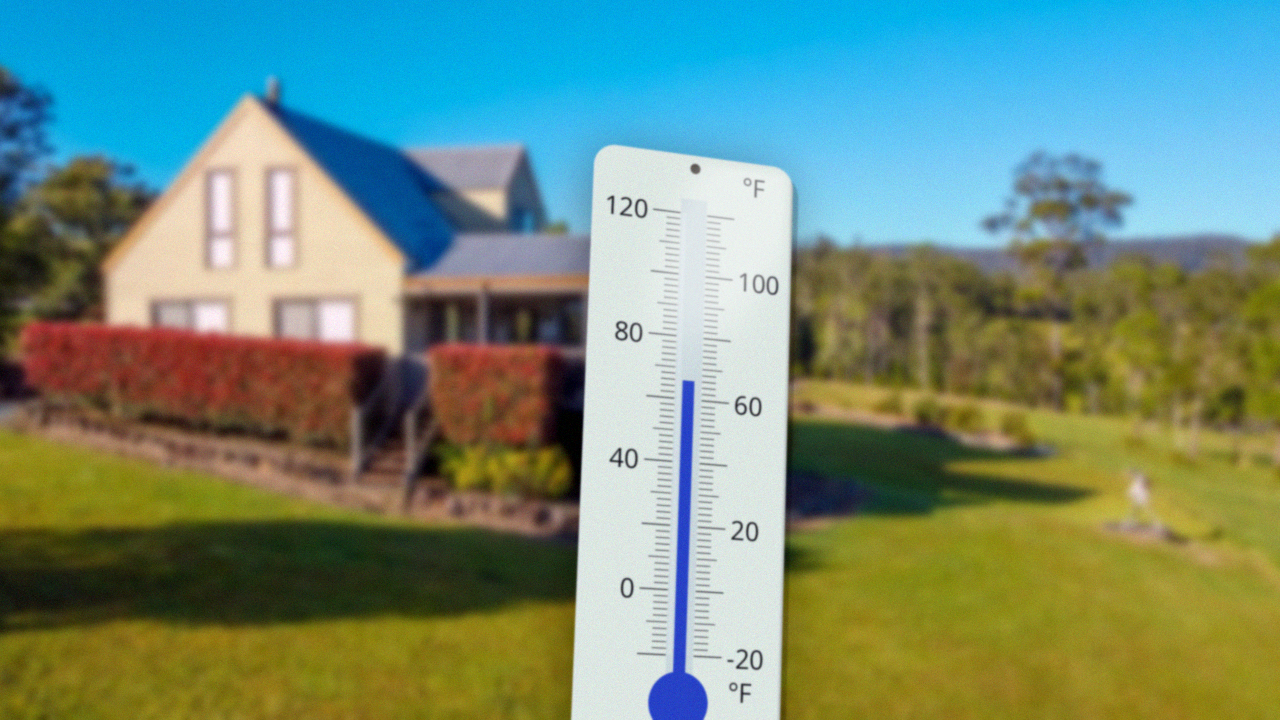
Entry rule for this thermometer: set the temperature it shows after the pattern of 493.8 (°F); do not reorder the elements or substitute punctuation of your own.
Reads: 66 (°F)
